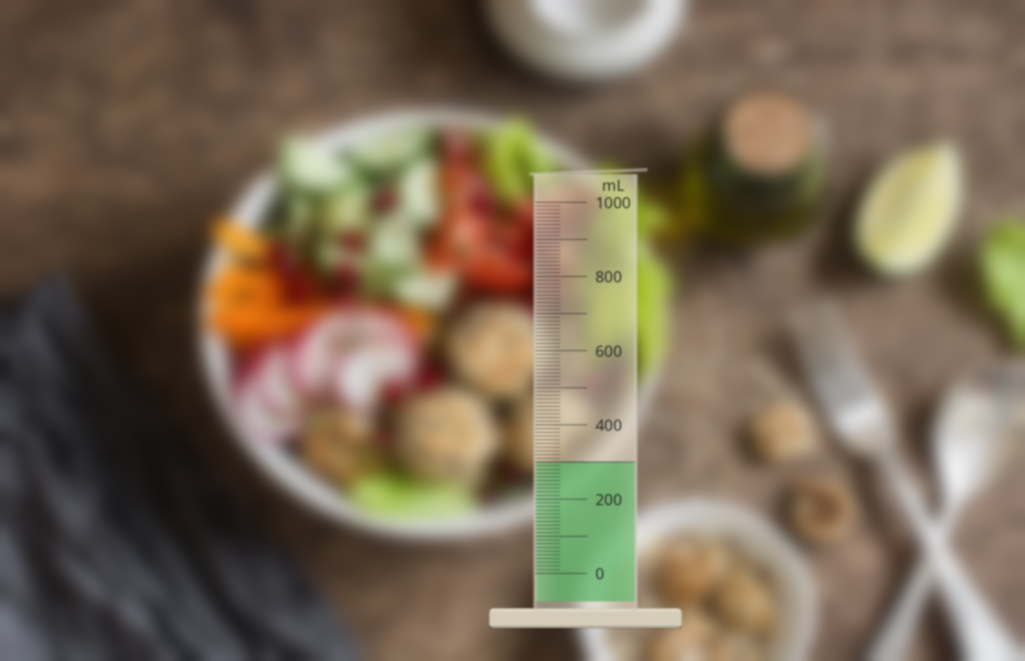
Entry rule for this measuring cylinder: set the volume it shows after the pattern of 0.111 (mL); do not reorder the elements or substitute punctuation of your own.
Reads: 300 (mL)
